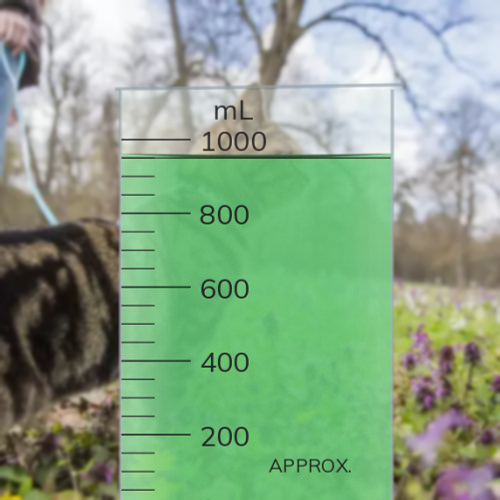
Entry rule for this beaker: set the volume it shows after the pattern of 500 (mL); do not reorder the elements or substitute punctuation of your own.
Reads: 950 (mL)
